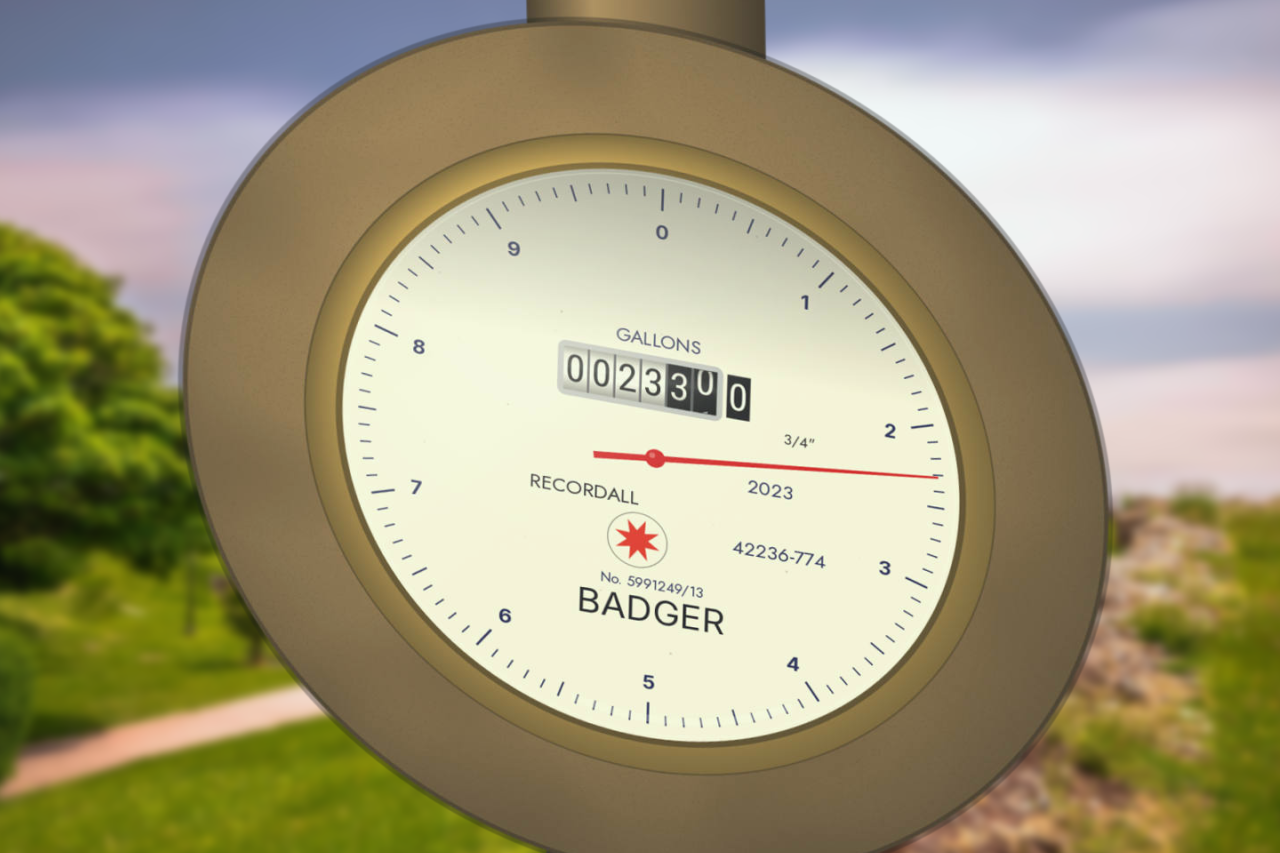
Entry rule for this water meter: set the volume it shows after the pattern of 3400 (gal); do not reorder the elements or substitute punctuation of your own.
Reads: 23302.3 (gal)
